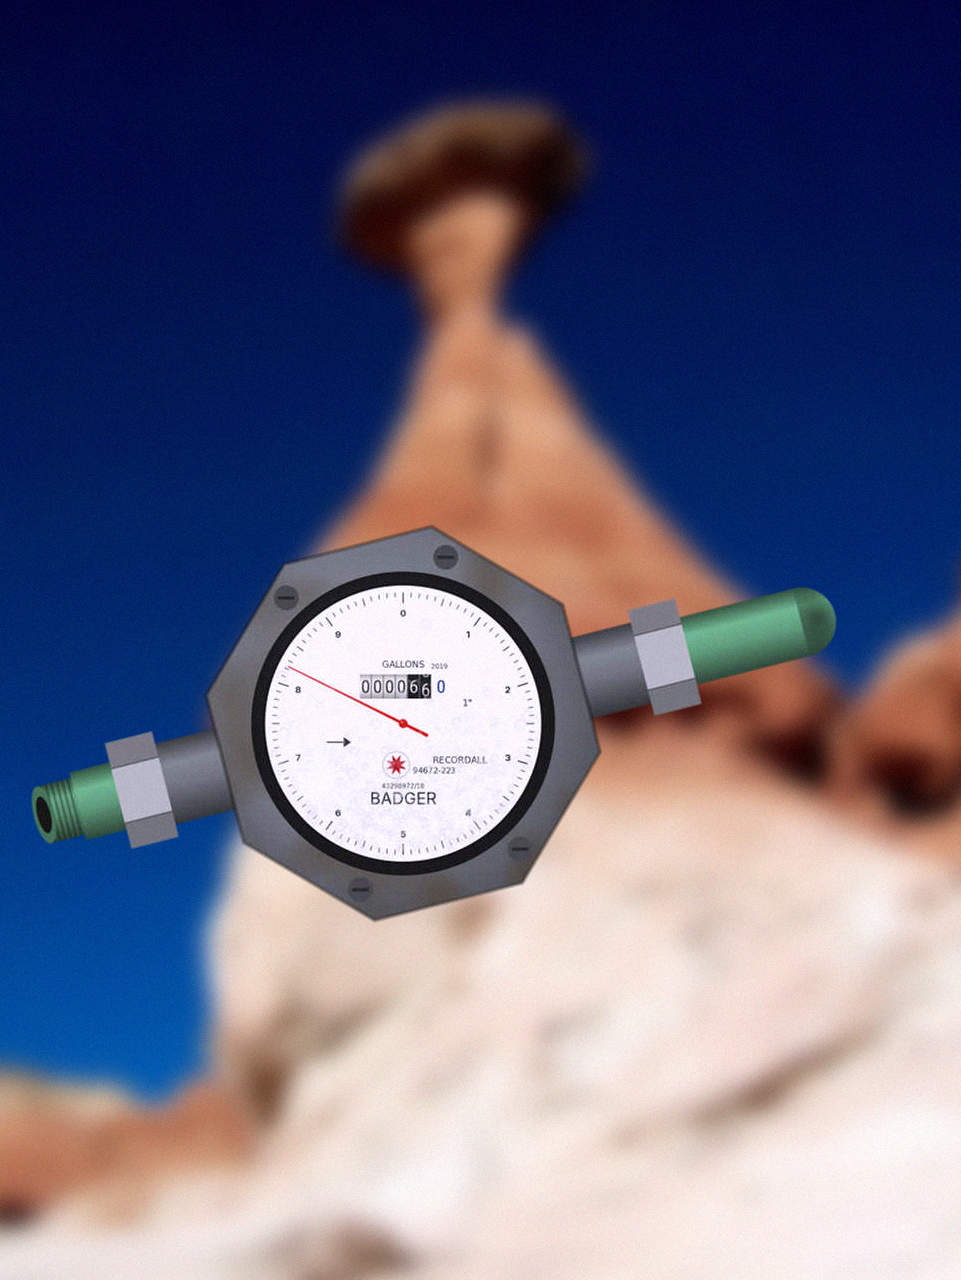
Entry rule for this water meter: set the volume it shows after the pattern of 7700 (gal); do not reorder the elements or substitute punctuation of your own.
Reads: 658.2 (gal)
